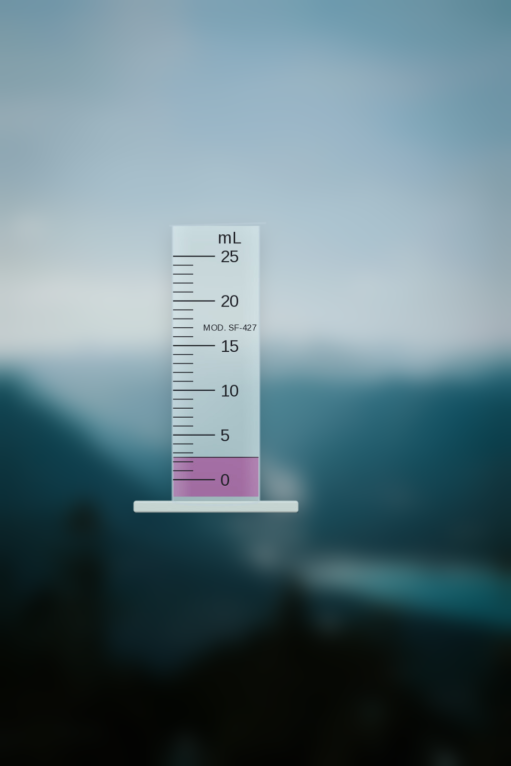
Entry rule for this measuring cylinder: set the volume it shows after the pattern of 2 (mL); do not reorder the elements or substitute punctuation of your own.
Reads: 2.5 (mL)
